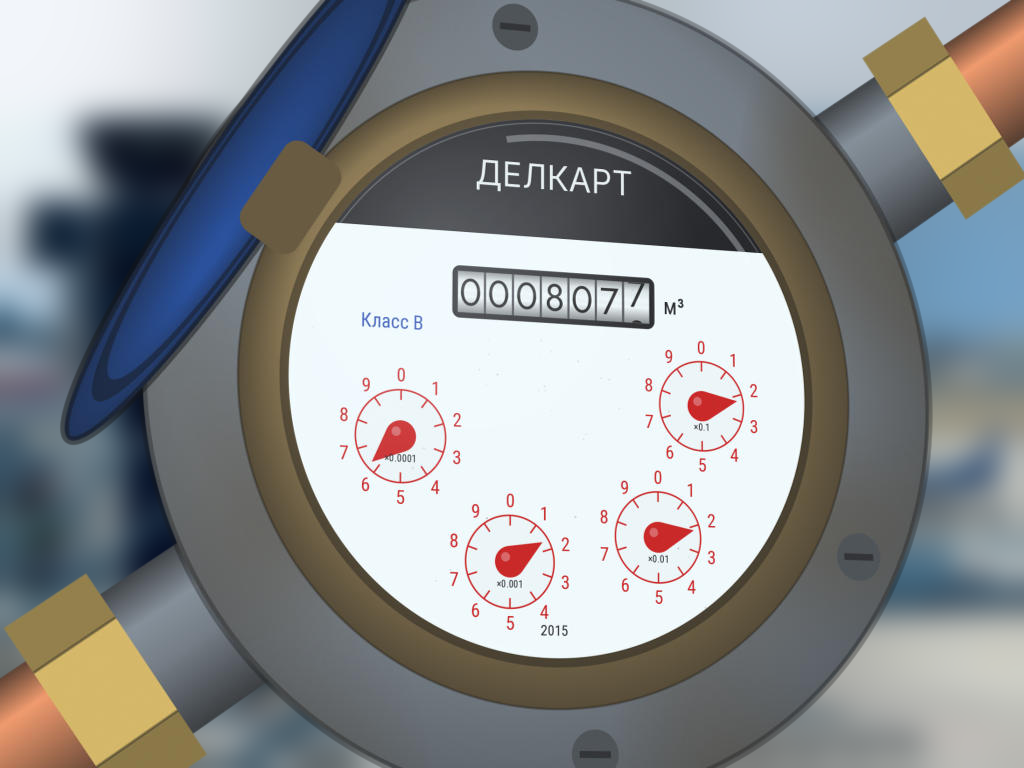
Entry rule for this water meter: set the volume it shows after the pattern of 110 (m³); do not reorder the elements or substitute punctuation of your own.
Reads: 8077.2216 (m³)
